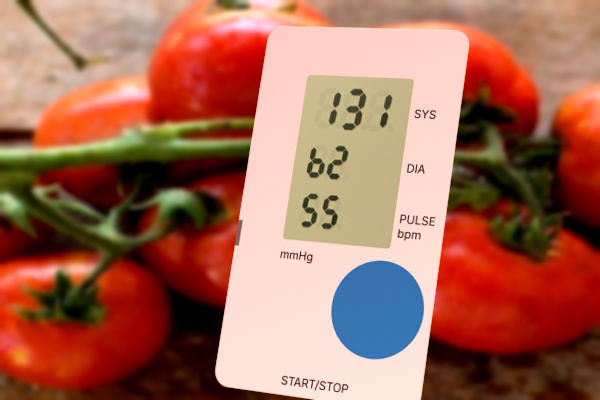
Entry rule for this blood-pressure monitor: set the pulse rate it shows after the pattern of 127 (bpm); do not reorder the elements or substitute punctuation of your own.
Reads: 55 (bpm)
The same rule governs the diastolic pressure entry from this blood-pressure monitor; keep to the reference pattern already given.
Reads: 62 (mmHg)
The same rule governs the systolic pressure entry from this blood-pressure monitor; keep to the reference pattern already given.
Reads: 131 (mmHg)
